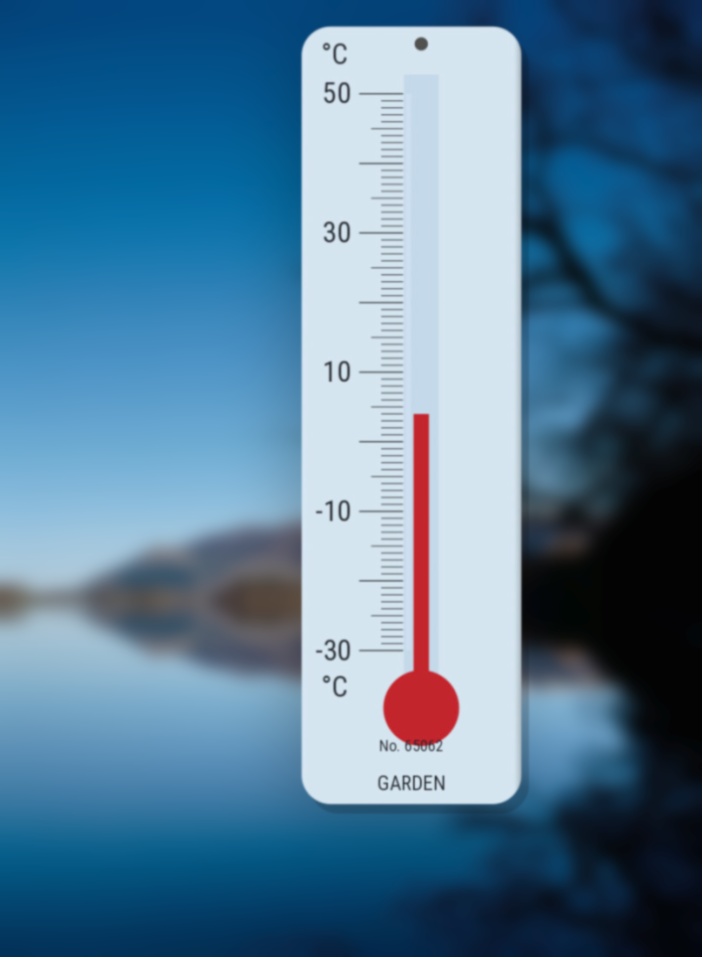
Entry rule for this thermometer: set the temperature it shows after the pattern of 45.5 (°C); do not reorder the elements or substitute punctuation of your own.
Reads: 4 (°C)
